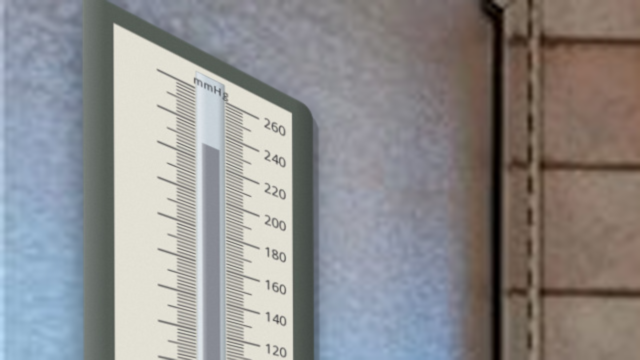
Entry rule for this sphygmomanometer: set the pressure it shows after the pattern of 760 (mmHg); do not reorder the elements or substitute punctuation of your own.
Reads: 230 (mmHg)
